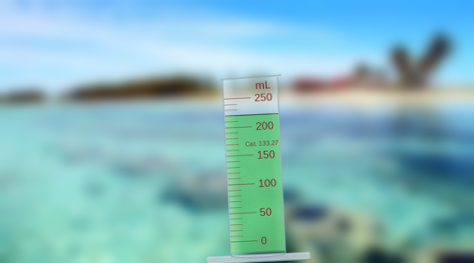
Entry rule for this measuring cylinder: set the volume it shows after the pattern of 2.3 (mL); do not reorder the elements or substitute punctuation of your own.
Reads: 220 (mL)
